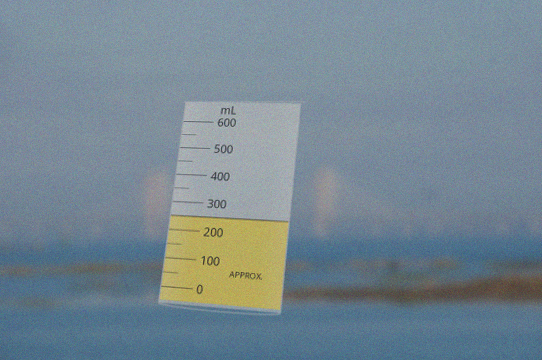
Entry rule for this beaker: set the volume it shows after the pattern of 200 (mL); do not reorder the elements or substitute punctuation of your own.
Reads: 250 (mL)
